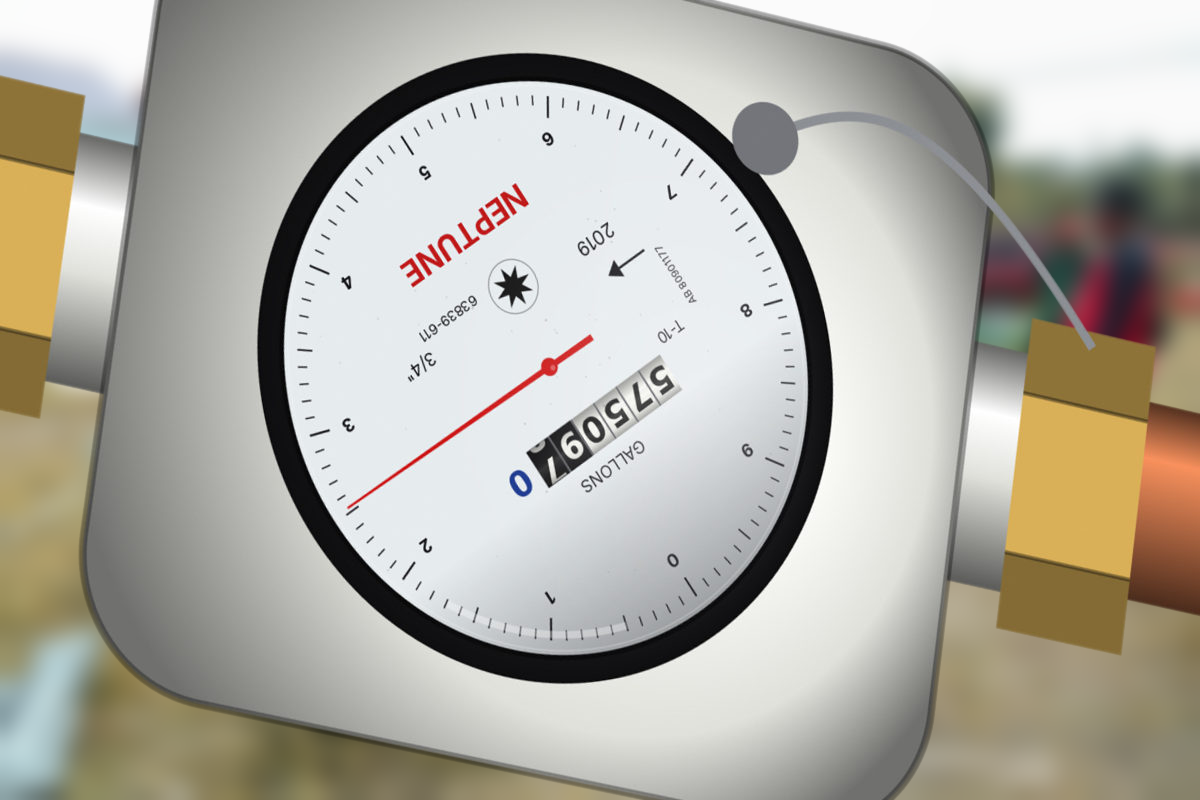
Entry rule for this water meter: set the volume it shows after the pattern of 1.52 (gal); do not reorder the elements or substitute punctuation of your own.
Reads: 5750972.5 (gal)
